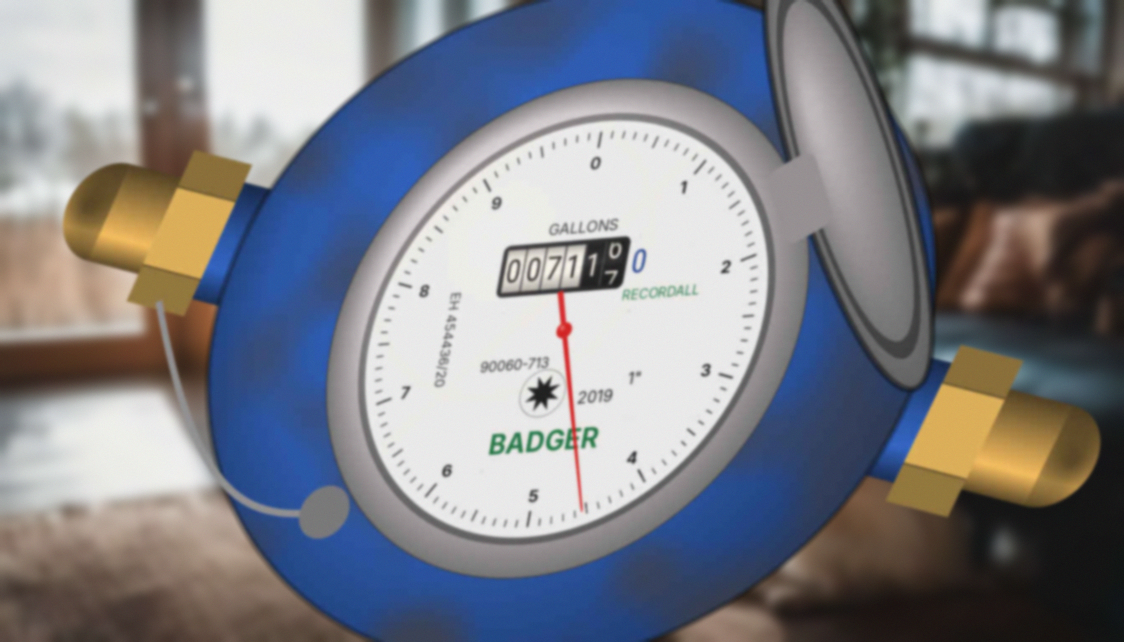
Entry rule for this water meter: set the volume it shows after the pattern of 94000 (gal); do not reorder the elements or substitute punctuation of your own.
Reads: 71164.5 (gal)
